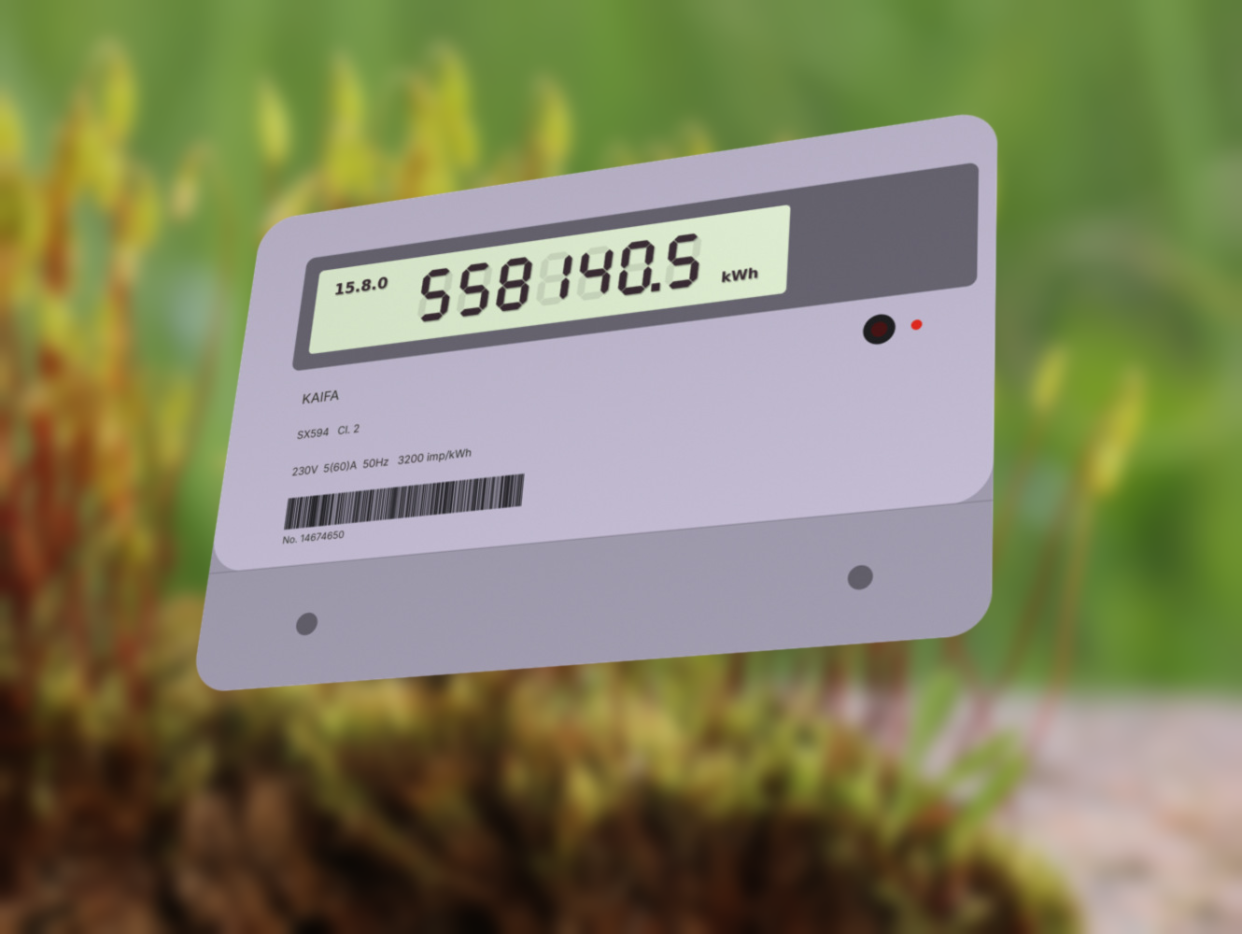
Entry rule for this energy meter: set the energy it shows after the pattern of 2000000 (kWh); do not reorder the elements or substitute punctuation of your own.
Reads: 558140.5 (kWh)
